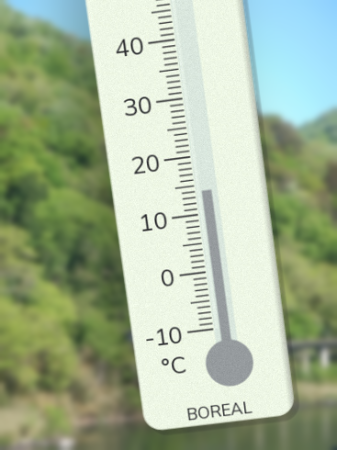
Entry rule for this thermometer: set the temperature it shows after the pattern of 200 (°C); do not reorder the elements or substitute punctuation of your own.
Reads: 14 (°C)
